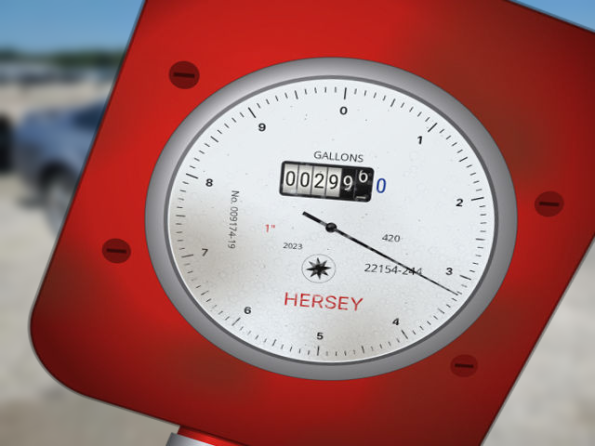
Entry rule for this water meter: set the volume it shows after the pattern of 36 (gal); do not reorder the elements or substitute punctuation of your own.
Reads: 29963.2 (gal)
